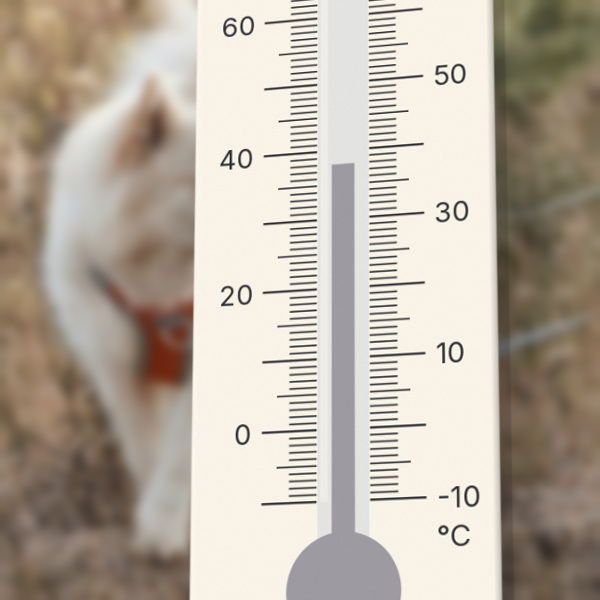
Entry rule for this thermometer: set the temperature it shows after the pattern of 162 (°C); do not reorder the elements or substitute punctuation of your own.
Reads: 38 (°C)
